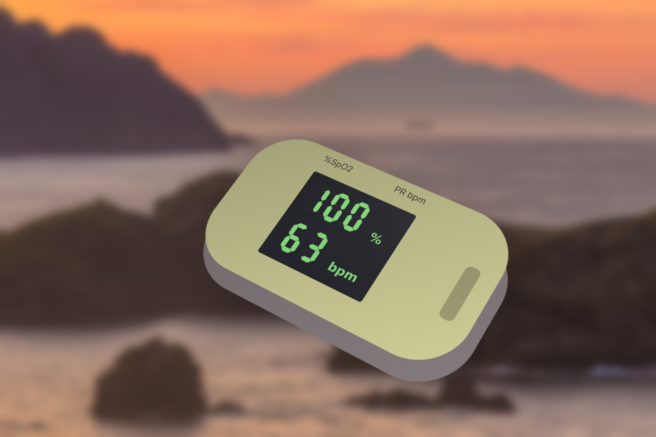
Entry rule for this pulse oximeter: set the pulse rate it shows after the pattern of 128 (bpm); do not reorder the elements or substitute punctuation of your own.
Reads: 63 (bpm)
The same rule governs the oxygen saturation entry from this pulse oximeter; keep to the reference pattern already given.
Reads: 100 (%)
